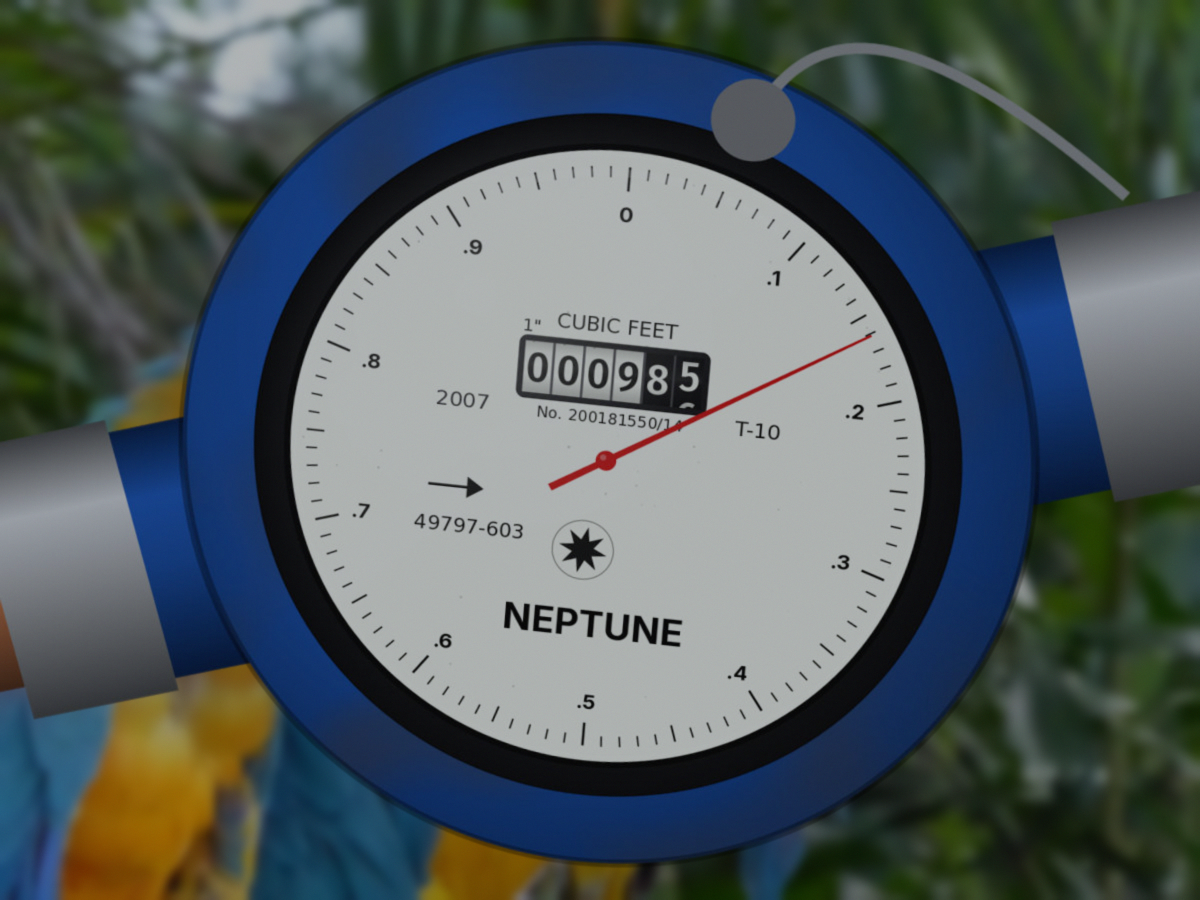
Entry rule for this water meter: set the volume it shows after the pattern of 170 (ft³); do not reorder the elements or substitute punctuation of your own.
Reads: 985.16 (ft³)
